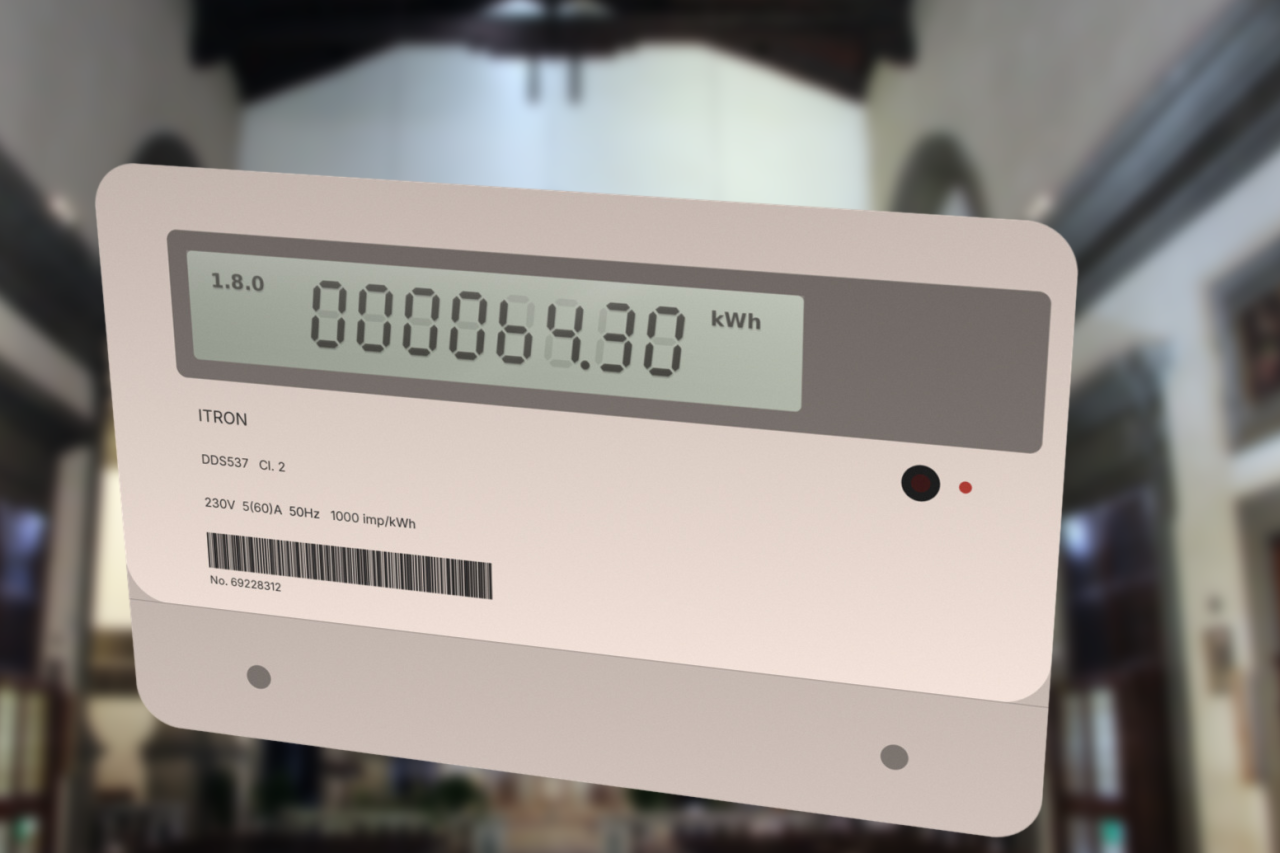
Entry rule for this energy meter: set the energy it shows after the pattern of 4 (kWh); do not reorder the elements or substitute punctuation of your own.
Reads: 64.30 (kWh)
